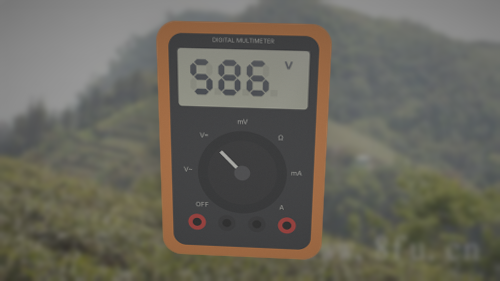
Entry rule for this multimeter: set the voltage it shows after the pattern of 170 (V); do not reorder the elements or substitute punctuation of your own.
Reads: 586 (V)
